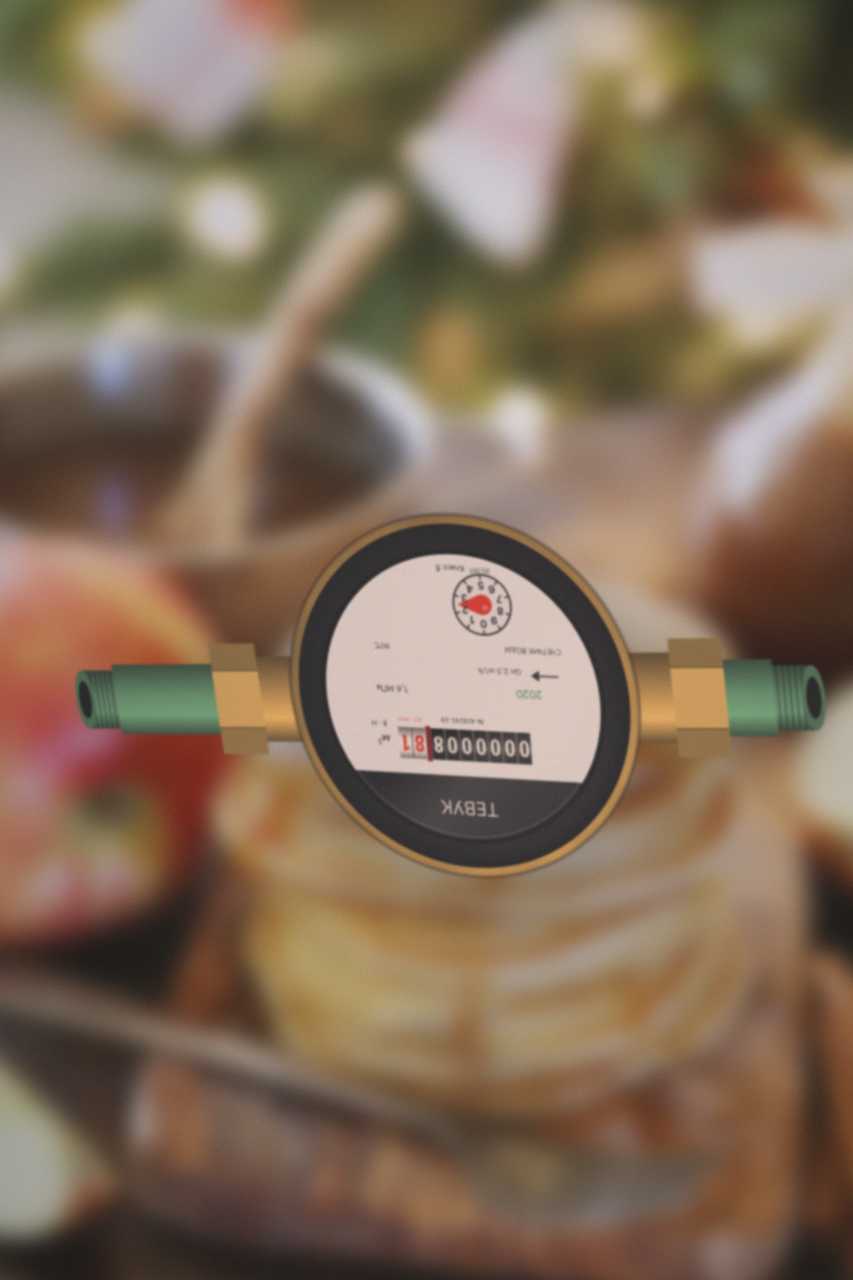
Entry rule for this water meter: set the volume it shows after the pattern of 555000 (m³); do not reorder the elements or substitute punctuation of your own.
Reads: 8.812 (m³)
